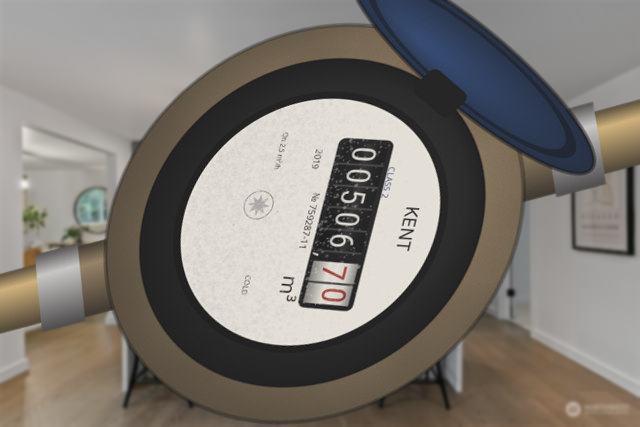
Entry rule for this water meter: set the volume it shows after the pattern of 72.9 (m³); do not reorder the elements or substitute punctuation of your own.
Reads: 506.70 (m³)
